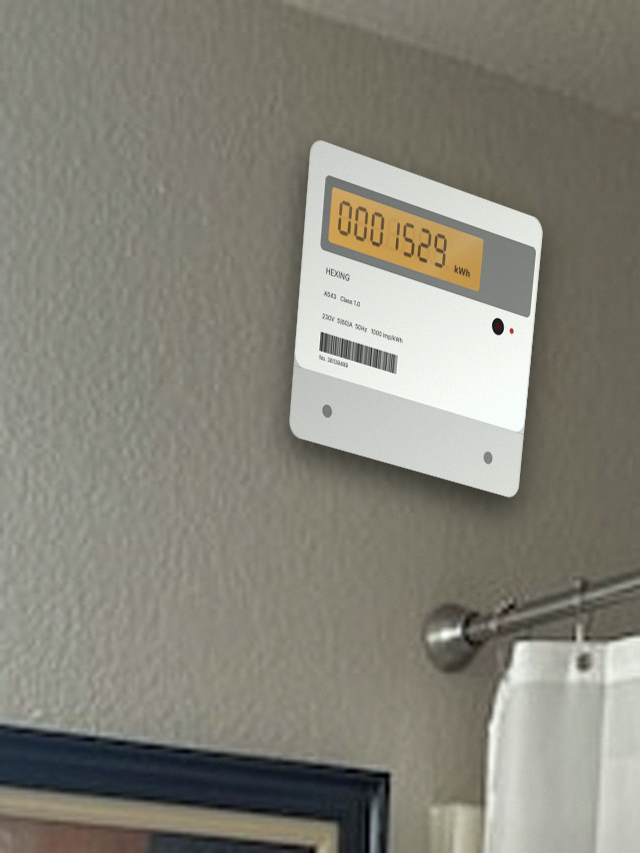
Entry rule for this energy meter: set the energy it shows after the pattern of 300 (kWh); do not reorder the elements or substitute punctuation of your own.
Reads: 1529 (kWh)
